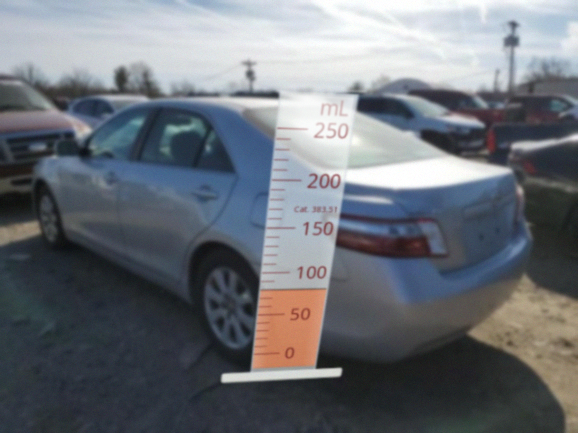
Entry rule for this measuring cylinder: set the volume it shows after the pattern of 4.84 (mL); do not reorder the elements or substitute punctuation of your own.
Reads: 80 (mL)
